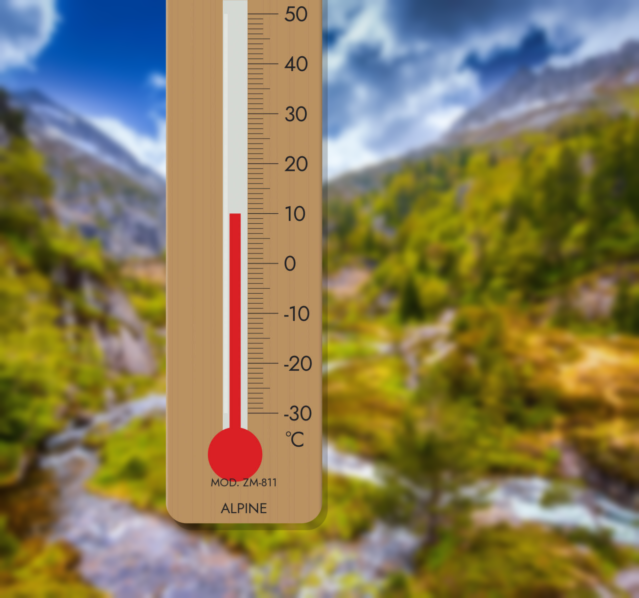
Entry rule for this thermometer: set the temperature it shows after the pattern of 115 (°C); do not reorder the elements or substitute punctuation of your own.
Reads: 10 (°C)
